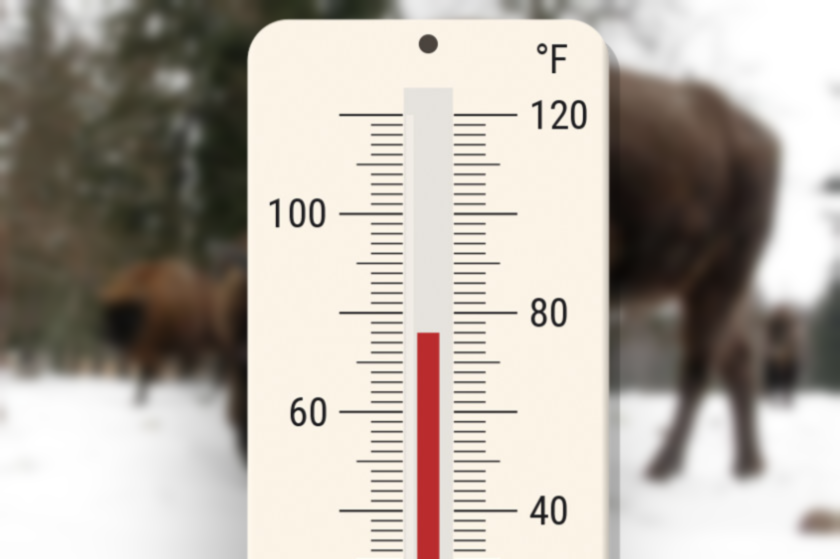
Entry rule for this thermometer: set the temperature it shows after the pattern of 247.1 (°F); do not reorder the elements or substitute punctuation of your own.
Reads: 76 (°F)
